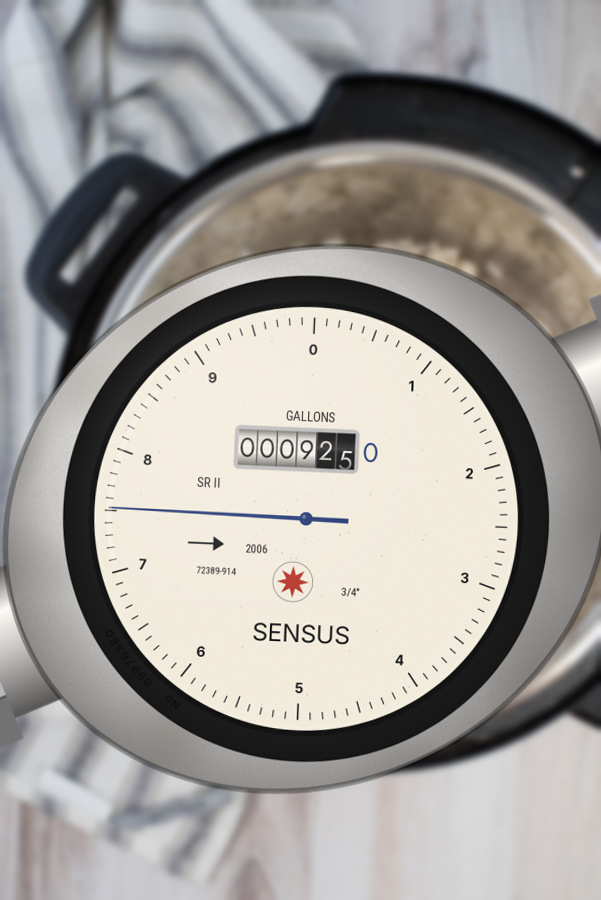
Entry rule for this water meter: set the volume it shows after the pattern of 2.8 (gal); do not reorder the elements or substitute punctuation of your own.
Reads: 9247.5 (gal)
